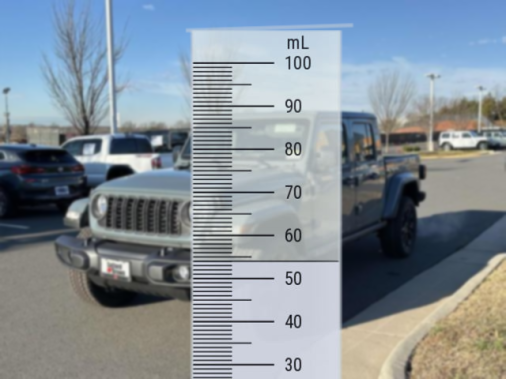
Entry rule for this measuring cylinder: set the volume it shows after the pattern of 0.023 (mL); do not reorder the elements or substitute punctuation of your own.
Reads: 54 (mL)
